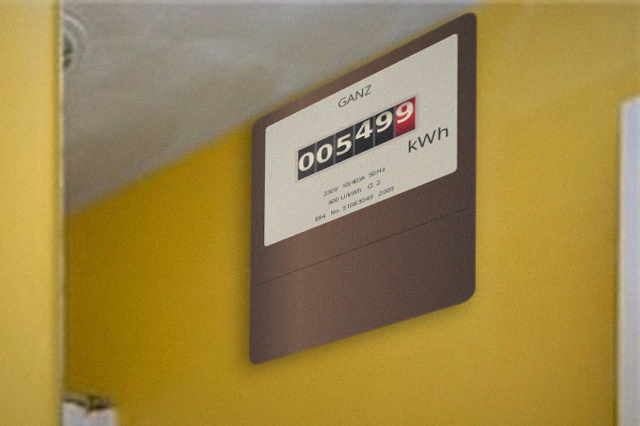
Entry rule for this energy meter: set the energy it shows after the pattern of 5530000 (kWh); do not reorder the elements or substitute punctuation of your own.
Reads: 549.9 (kWh)
